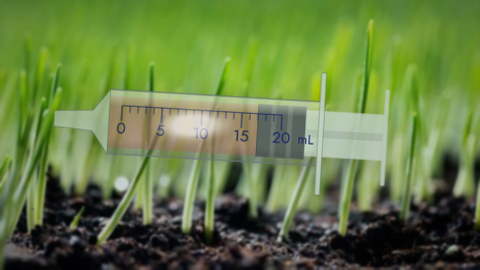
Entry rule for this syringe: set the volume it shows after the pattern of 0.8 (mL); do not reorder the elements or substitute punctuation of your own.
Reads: 17 (mL)
